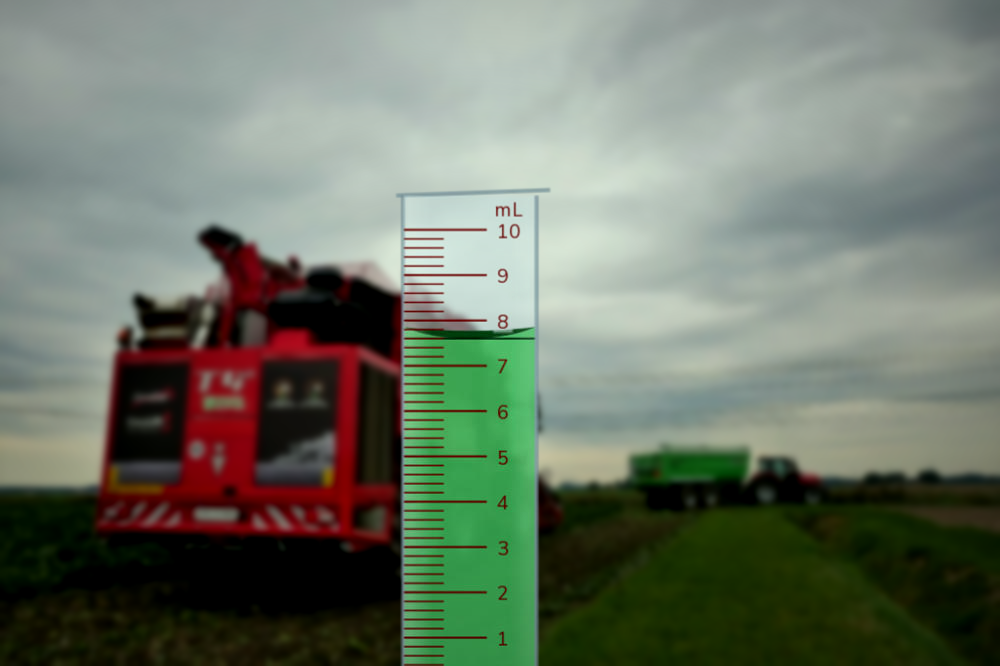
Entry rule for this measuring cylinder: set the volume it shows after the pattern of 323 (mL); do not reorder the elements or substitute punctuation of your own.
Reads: 7.6 (mL)
